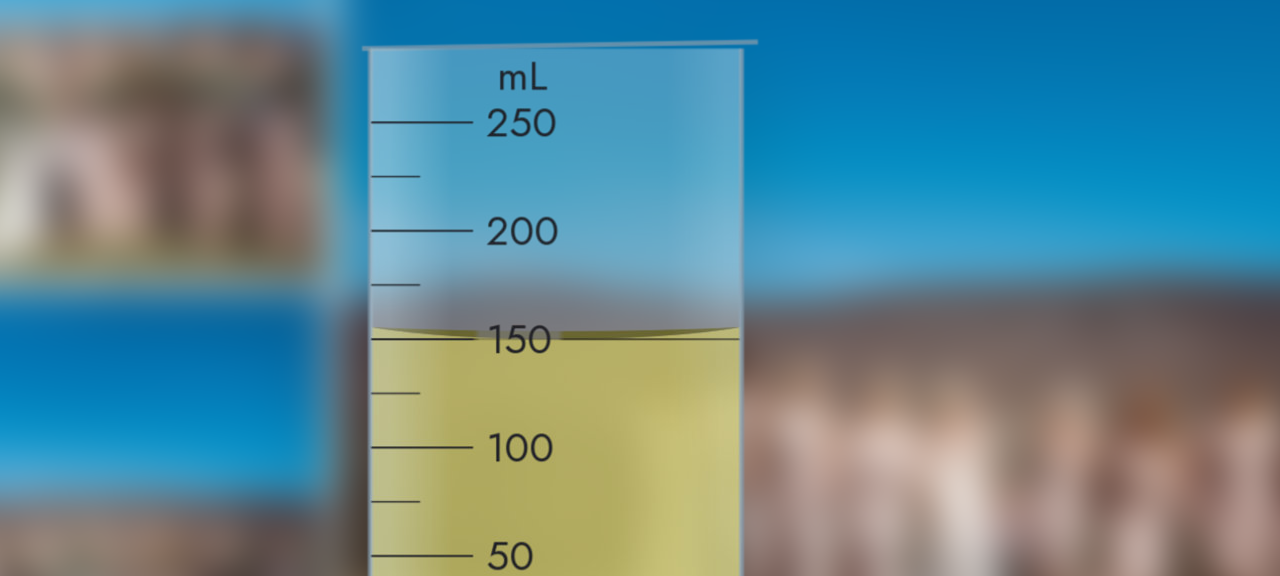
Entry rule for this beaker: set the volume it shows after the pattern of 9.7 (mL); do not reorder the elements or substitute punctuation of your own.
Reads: 150 (mL)
